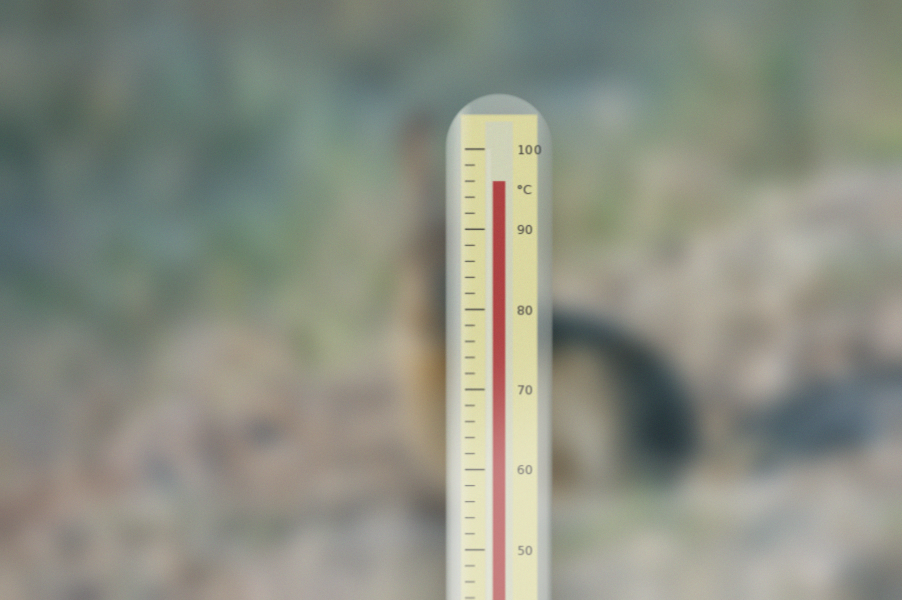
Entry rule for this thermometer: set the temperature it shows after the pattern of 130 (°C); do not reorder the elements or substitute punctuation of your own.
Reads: 96 (°C)
